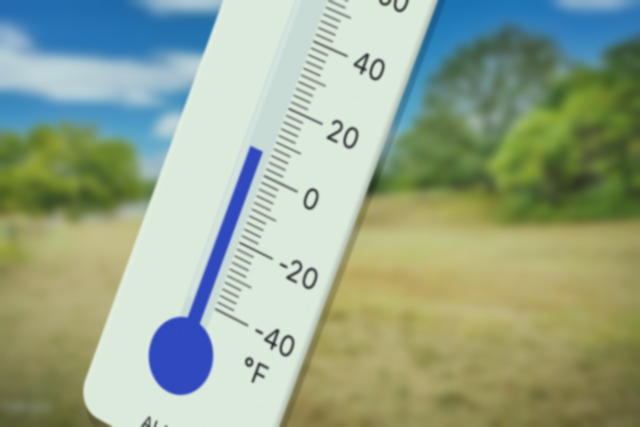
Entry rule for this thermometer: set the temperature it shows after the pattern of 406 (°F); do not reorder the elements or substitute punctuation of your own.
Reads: 6 (°F)
